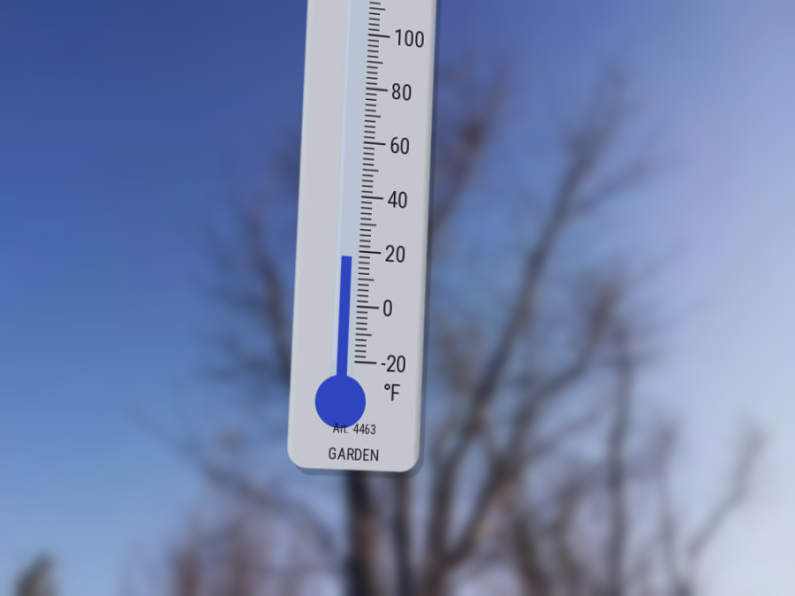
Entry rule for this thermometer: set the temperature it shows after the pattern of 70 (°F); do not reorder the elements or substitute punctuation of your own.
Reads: 18 (°F)
